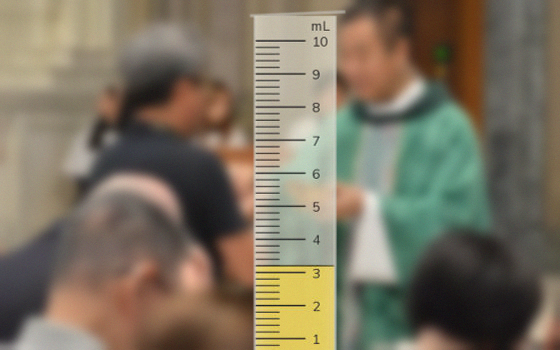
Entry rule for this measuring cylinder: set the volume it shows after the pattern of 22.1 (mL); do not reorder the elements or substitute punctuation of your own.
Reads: 3.2 (mL)
